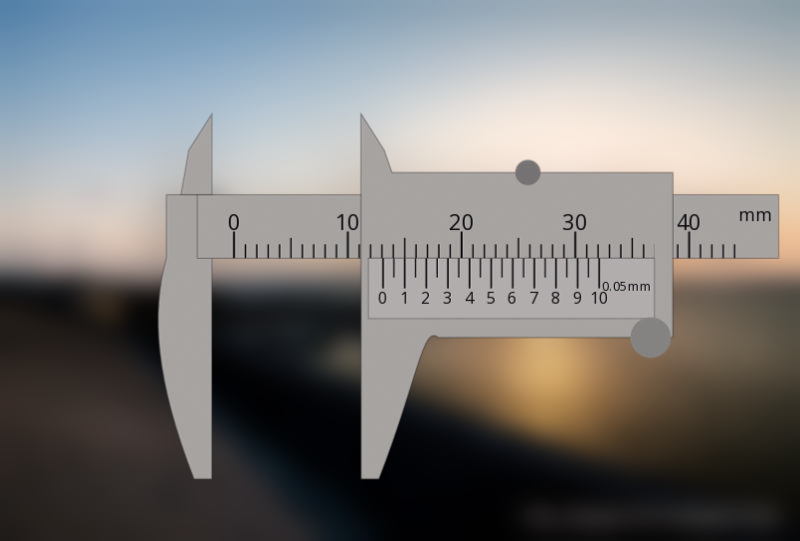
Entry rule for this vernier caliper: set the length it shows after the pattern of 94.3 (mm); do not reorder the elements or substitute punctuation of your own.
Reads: 13.1 (mm)
